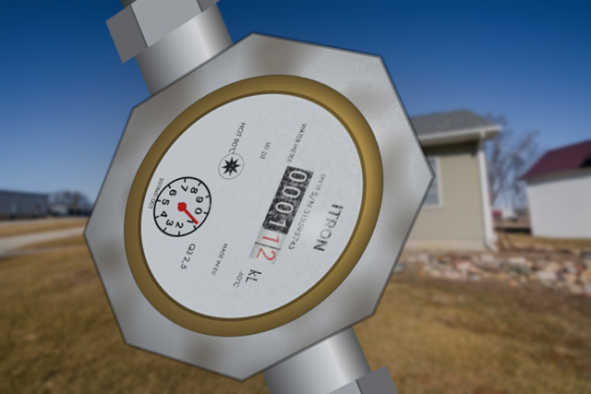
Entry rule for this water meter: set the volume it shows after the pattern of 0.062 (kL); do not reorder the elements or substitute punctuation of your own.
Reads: 1.120 (kL)
